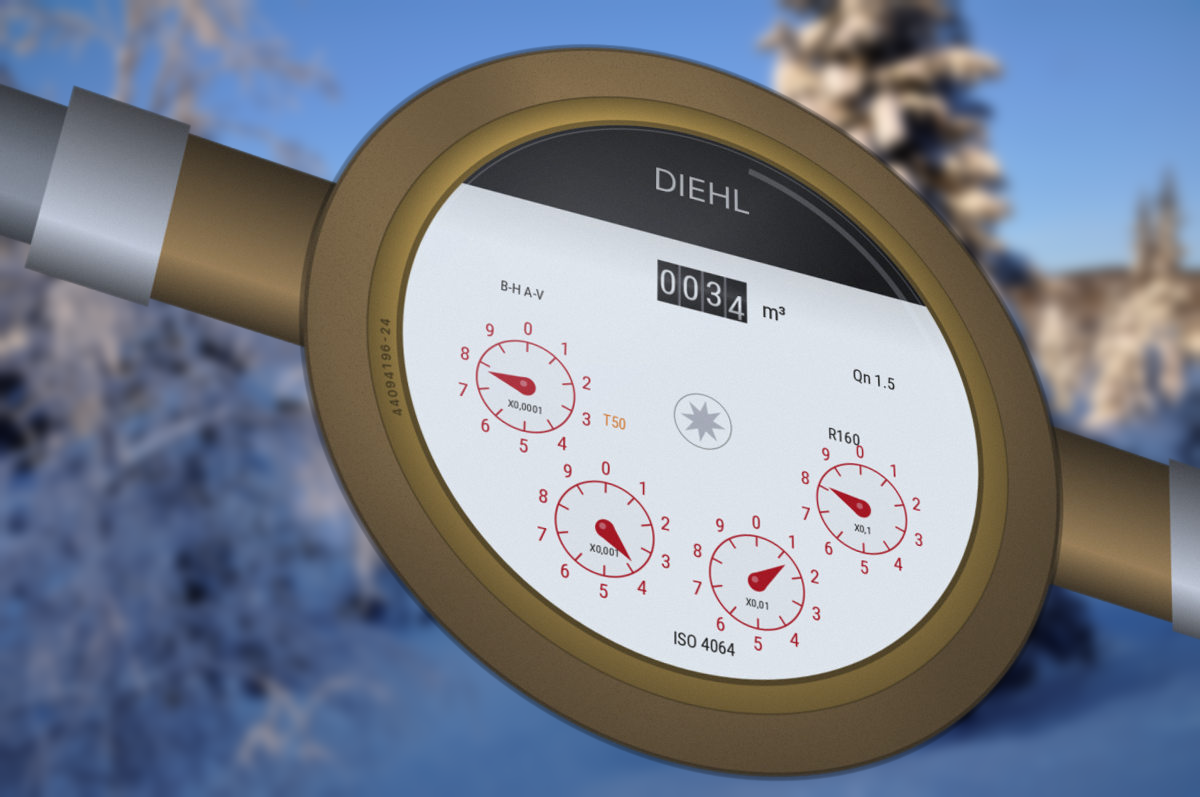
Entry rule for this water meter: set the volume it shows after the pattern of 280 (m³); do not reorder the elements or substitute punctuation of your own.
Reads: 33.8137 (m³)
